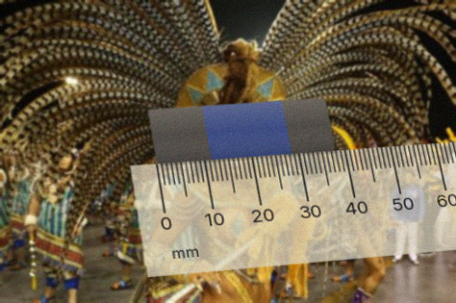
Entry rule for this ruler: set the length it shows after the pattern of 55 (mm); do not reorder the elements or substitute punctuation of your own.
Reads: 38 (mm)
